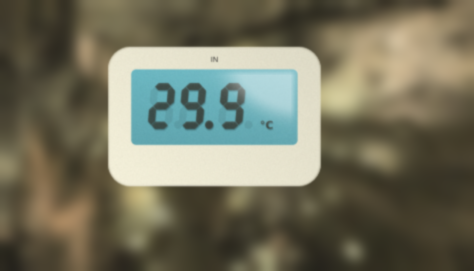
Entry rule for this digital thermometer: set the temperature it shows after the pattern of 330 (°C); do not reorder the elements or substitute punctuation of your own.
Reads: 29.9 (°C)
